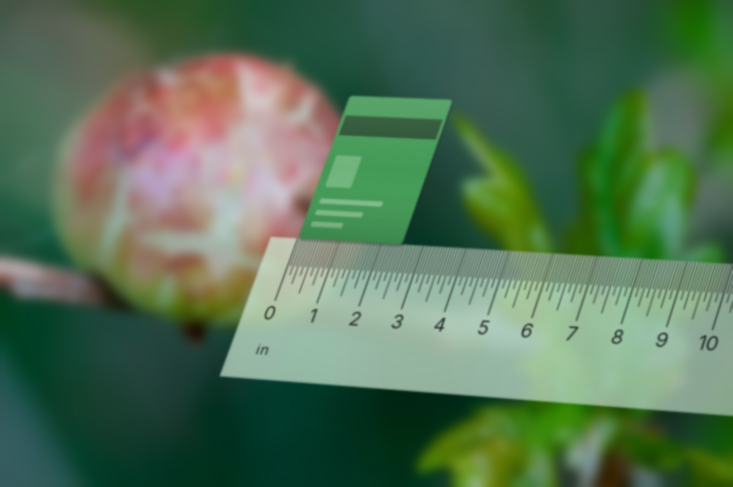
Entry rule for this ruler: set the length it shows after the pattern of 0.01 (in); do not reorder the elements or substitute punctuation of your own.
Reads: 2.5 (in)
